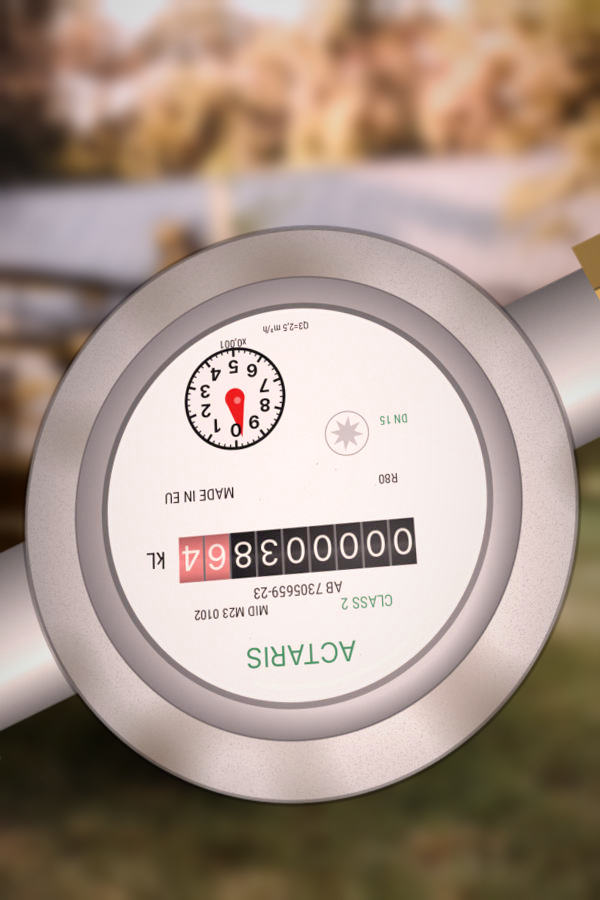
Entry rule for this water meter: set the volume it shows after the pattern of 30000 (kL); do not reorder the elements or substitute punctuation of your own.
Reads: 38.639 (kL)
